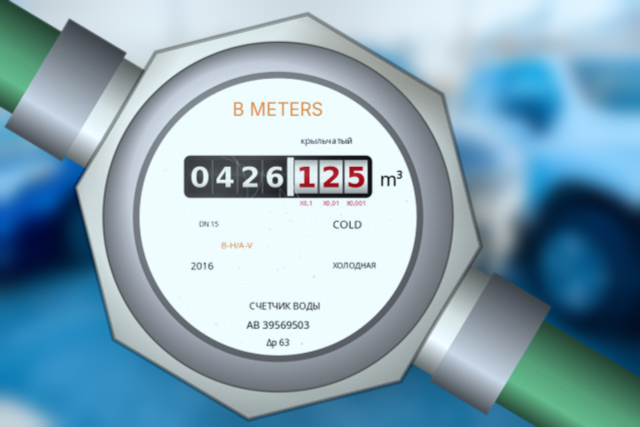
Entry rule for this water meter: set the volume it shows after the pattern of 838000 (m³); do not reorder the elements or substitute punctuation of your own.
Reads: 426.125 (m³)
